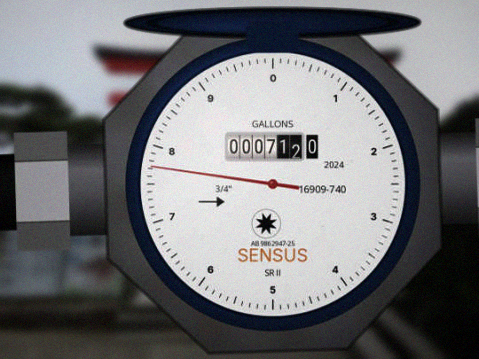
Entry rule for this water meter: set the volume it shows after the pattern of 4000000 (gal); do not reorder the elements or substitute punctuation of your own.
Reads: 7117.7 (gal)
